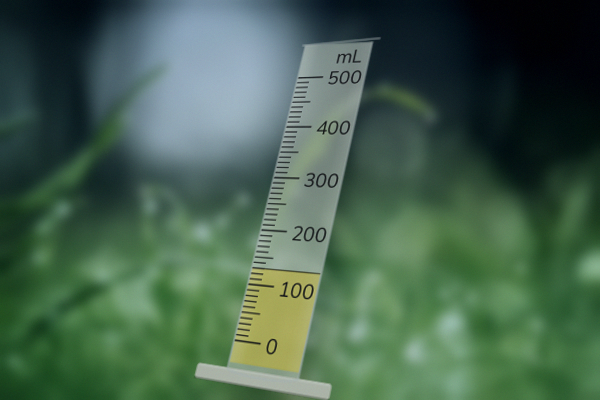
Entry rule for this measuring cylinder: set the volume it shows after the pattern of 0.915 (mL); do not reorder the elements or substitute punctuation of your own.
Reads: 130 (mL)
